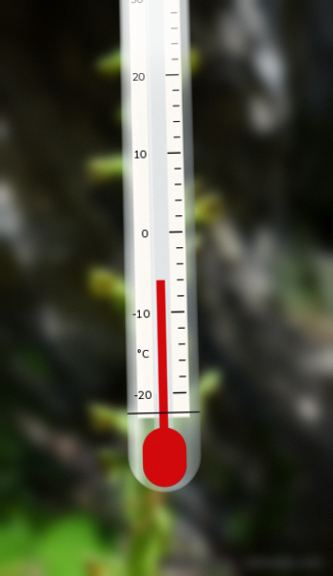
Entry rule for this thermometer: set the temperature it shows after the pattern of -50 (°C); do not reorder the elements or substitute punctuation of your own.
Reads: -6 (°C)
